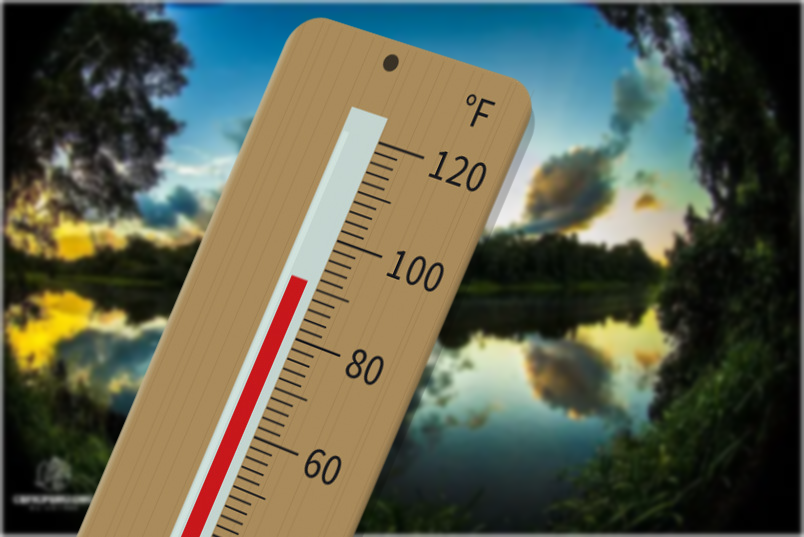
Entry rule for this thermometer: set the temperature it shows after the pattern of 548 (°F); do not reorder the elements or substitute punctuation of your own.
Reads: 91 (°F)
